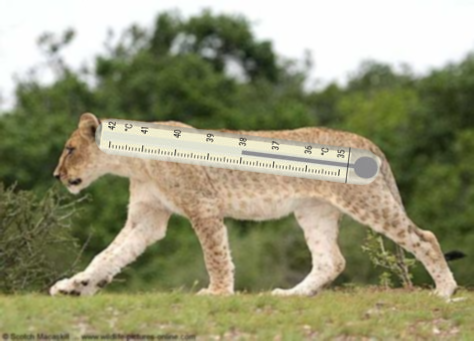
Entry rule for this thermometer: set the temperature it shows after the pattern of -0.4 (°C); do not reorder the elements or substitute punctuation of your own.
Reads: 38 (°C)
